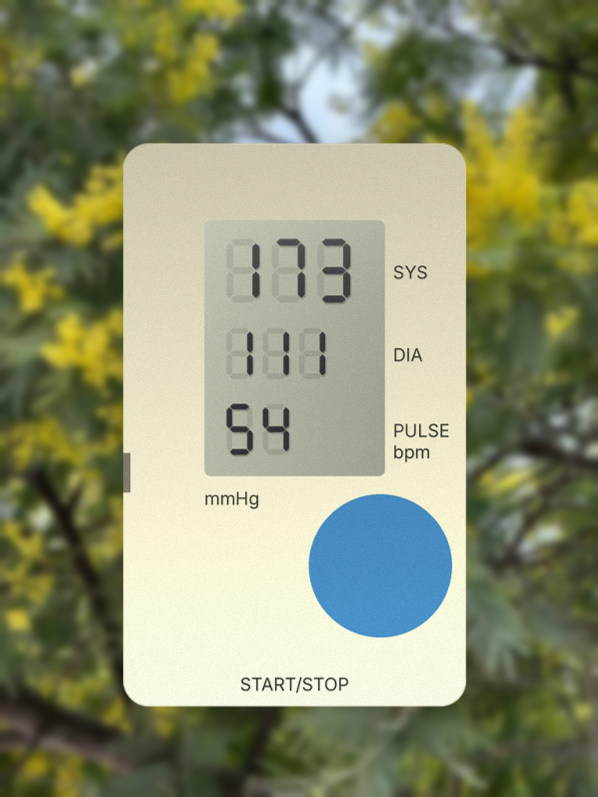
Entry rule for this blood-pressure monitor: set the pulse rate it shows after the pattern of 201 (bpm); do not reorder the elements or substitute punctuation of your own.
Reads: 54 (bpm)
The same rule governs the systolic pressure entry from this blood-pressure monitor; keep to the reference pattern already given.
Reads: 173 (mmHg)
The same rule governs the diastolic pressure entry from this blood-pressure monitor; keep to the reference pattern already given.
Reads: 111 (mmHg)
